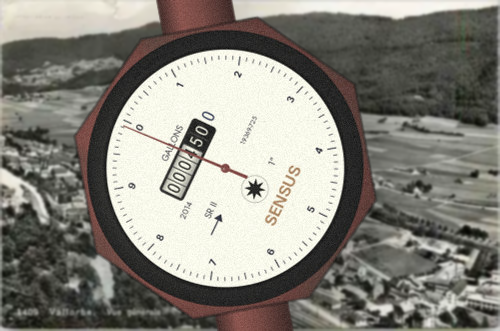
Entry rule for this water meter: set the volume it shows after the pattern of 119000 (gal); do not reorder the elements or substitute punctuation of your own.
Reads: 4499.9 (gal)
